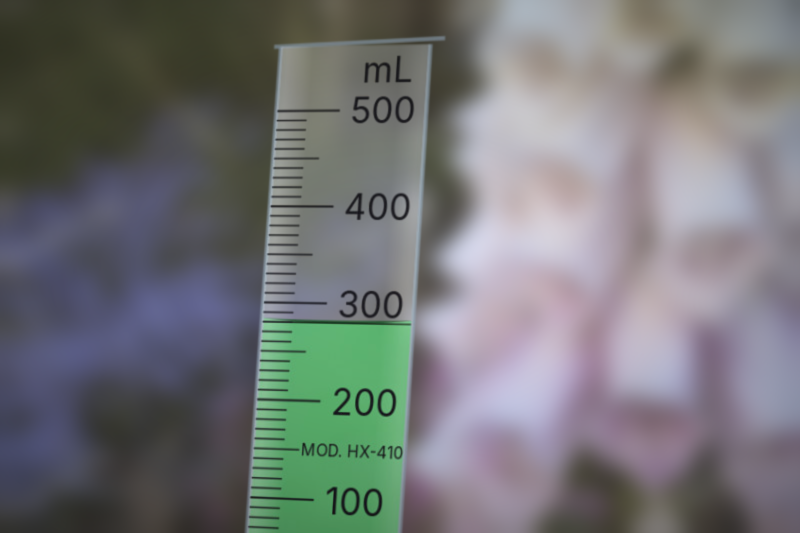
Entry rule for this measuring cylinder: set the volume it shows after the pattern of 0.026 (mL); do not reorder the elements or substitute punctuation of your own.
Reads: 280 (mL)
